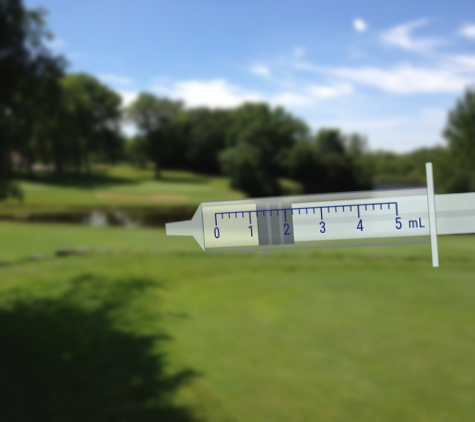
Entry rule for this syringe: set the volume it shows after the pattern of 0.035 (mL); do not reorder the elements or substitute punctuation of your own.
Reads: 1.2 (mL)
